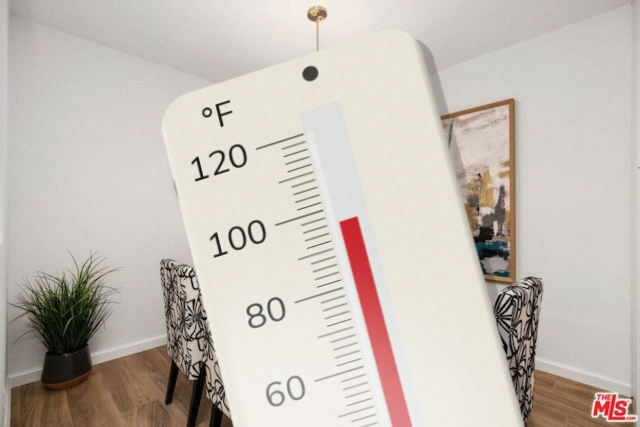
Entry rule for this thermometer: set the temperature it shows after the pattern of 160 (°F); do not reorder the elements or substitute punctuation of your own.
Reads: 96 (°F)
